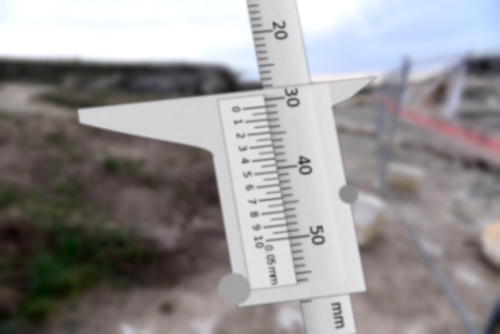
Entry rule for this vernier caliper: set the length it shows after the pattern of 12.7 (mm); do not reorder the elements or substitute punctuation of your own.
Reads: 31.0 (mm)
